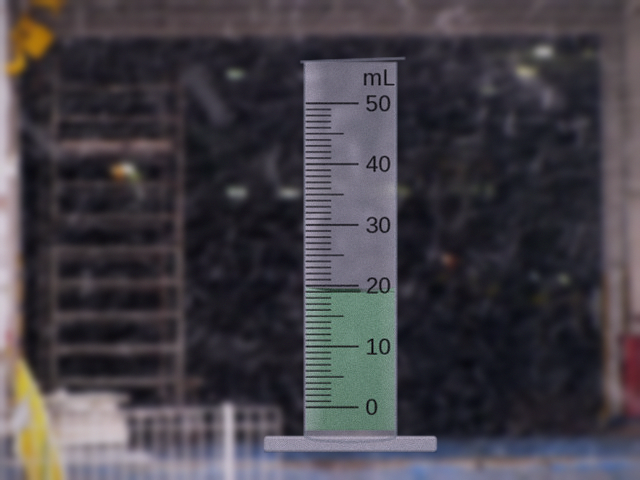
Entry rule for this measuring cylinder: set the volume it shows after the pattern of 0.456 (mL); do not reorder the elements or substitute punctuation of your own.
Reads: 19 (mL)
